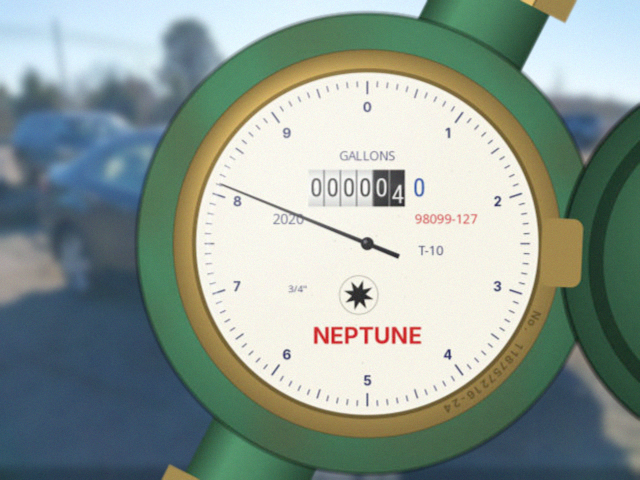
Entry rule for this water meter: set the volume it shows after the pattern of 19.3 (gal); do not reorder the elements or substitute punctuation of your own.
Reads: 38.1 (gal)
